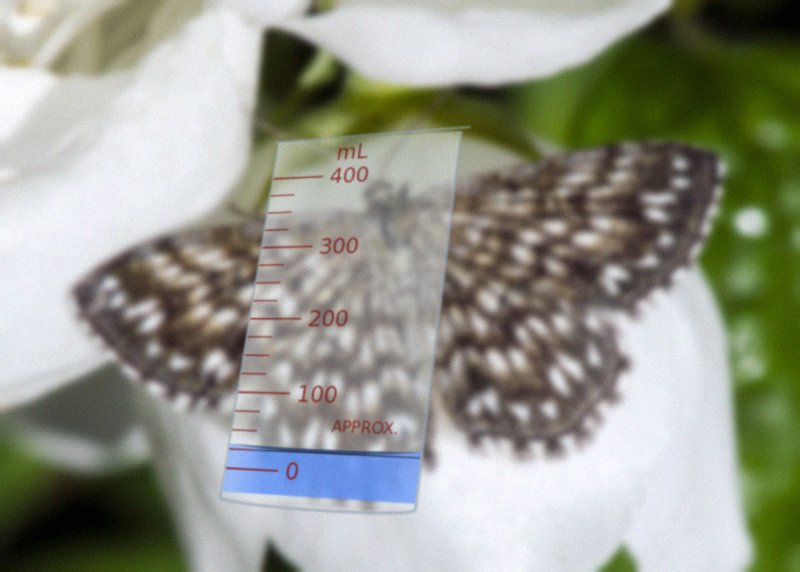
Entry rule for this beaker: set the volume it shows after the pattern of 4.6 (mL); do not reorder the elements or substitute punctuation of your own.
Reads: 25 (mL)
